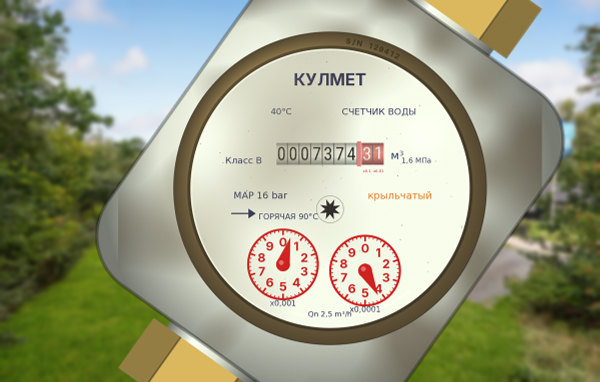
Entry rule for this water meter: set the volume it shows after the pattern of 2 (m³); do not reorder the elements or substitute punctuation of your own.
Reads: 7374.3104 (m³)
